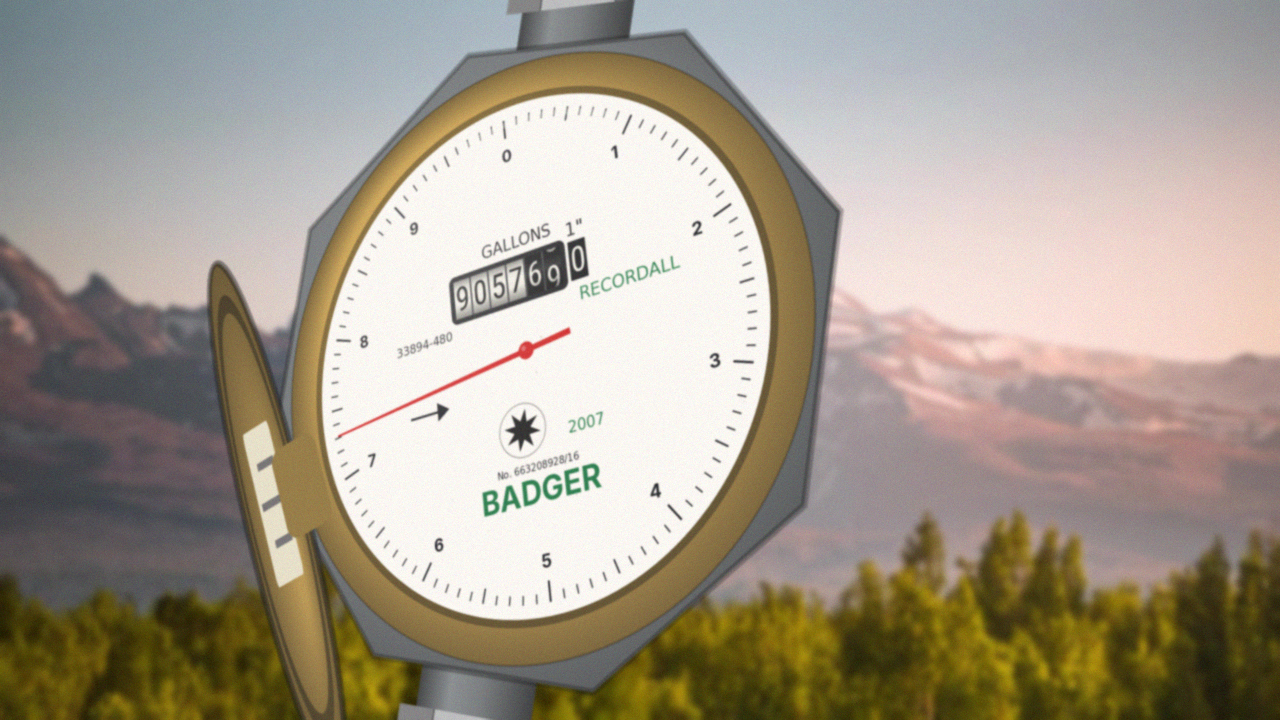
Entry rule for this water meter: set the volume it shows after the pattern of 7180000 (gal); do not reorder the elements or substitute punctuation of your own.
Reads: 9057687.3 (gal)
